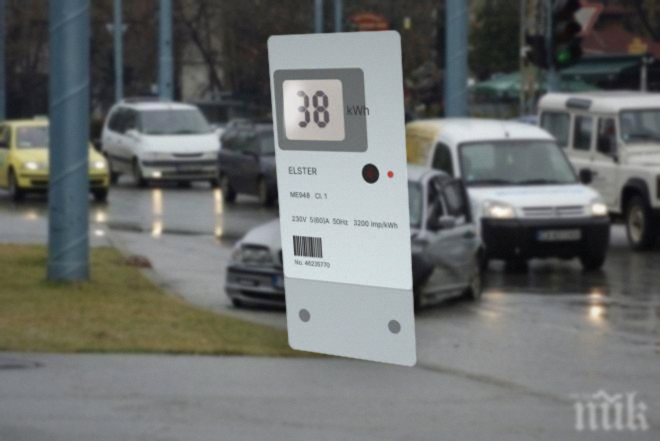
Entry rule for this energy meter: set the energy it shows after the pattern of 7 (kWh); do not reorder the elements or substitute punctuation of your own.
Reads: 38 (kWh)
